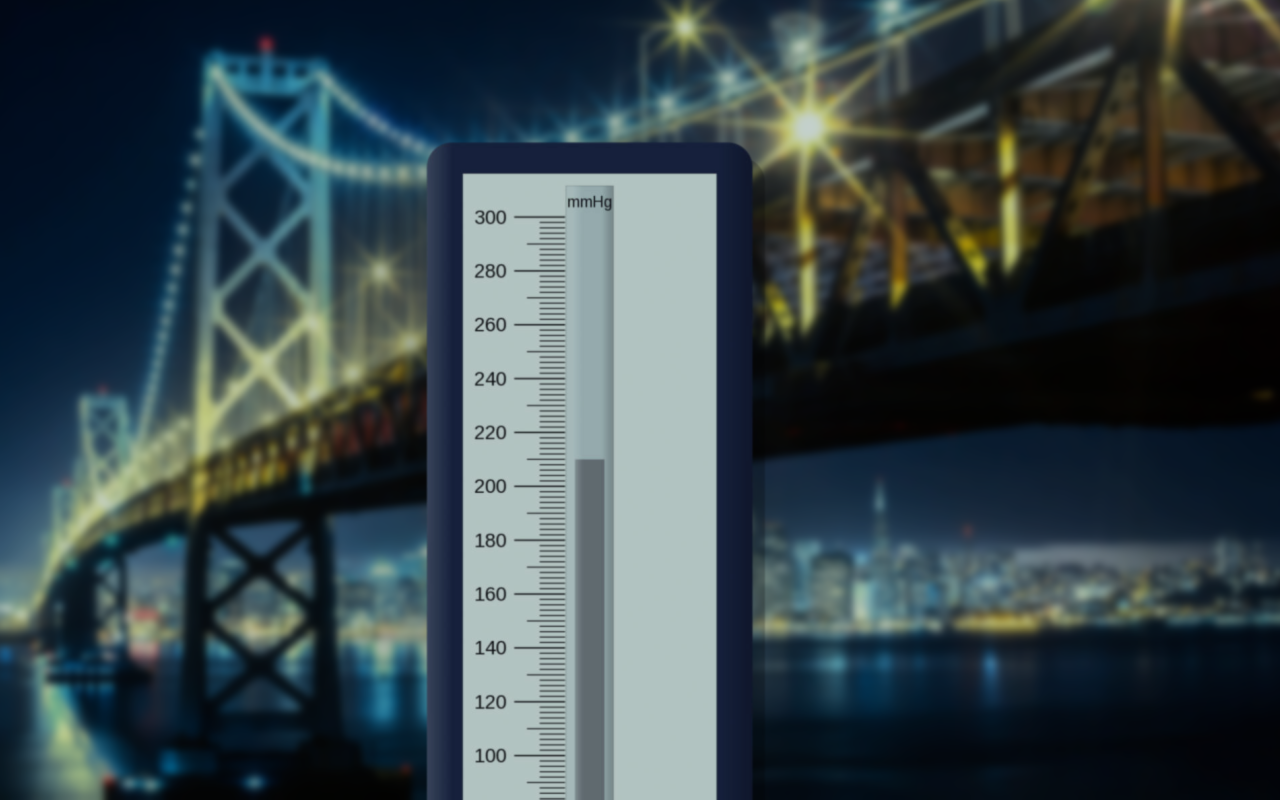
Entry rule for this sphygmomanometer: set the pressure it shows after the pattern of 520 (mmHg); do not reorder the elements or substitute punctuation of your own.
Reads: 210 (mmHg)
